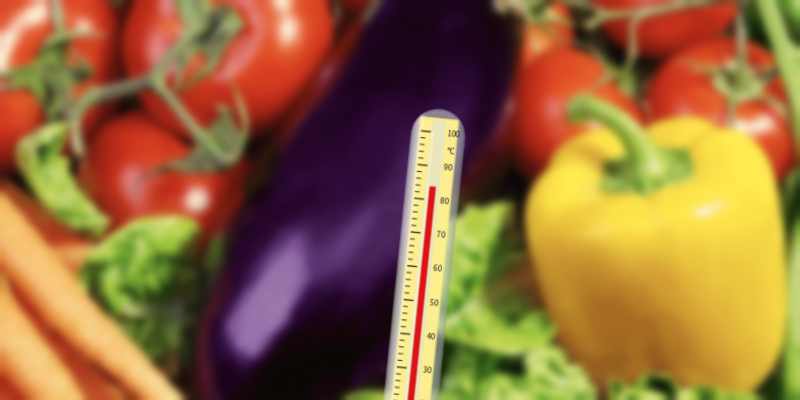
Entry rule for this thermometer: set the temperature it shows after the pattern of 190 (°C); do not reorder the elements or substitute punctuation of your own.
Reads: 84 (°C)
